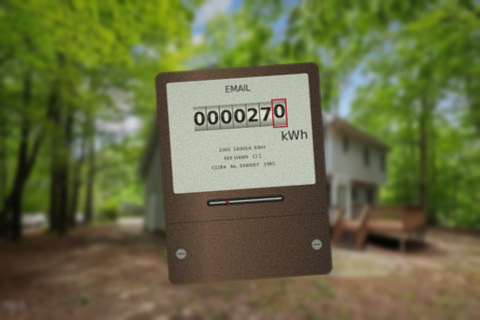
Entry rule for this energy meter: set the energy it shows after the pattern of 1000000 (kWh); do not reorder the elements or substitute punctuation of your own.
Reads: 27.0 (kWh)
